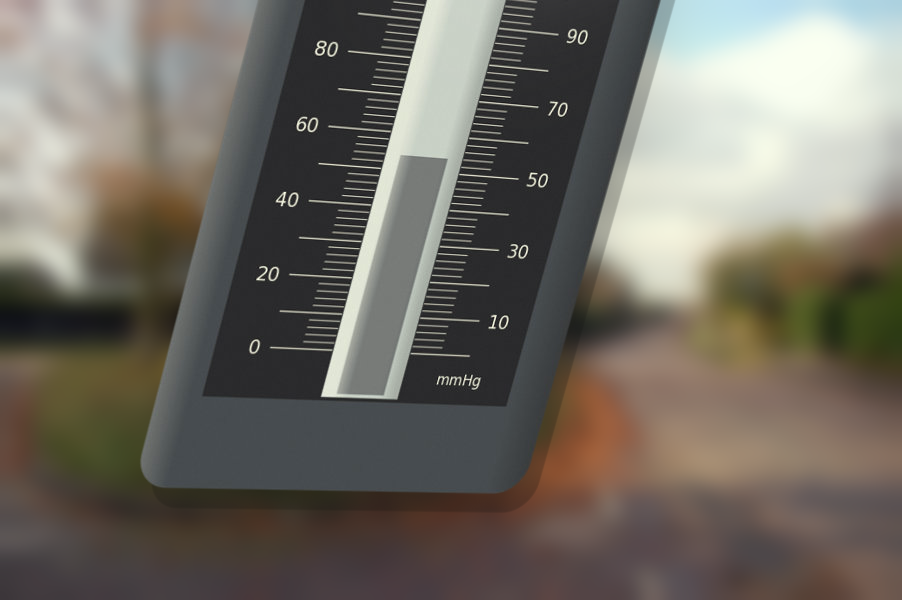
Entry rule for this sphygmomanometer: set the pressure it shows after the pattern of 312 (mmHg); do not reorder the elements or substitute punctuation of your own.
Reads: 54 (mmHg)
